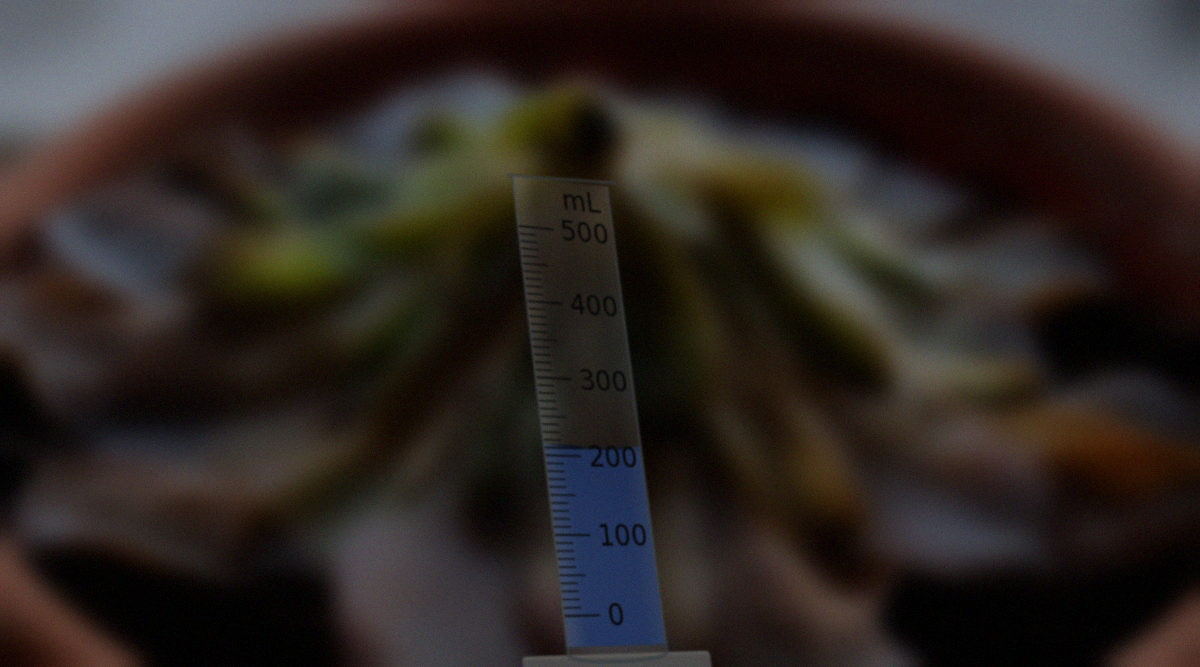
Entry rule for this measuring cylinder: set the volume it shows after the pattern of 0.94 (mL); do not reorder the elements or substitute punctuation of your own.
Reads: 210 (mL)
